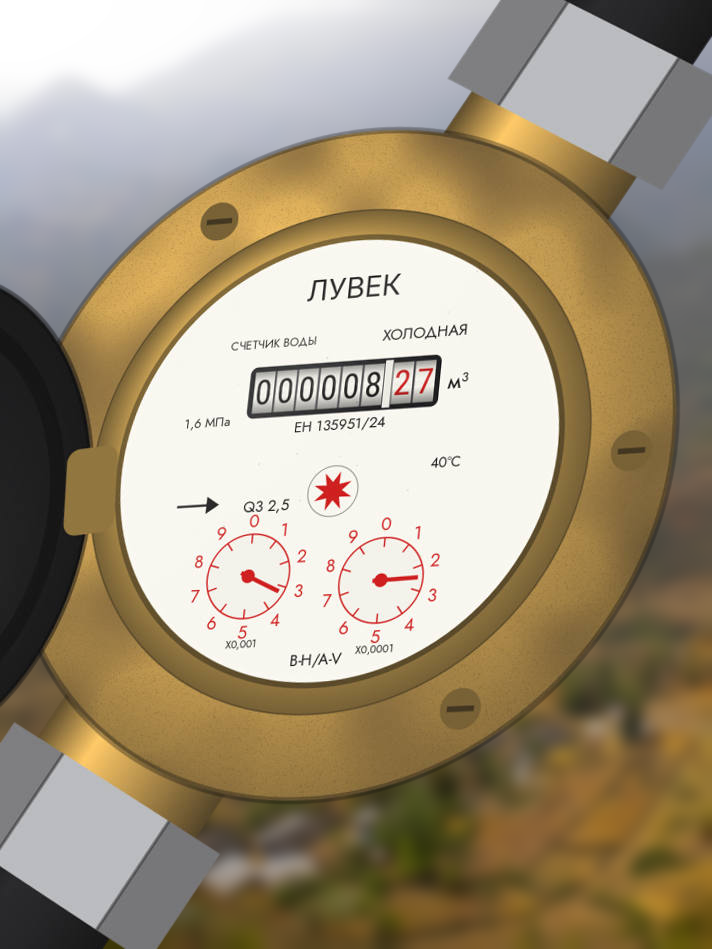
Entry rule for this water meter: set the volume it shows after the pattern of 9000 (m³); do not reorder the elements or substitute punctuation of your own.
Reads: 8.2732 (m³)
